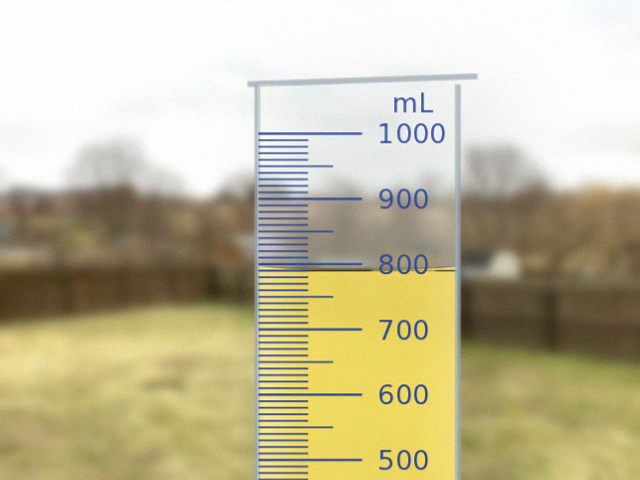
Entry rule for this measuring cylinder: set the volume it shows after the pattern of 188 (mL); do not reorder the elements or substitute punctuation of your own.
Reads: 790 (mL)
